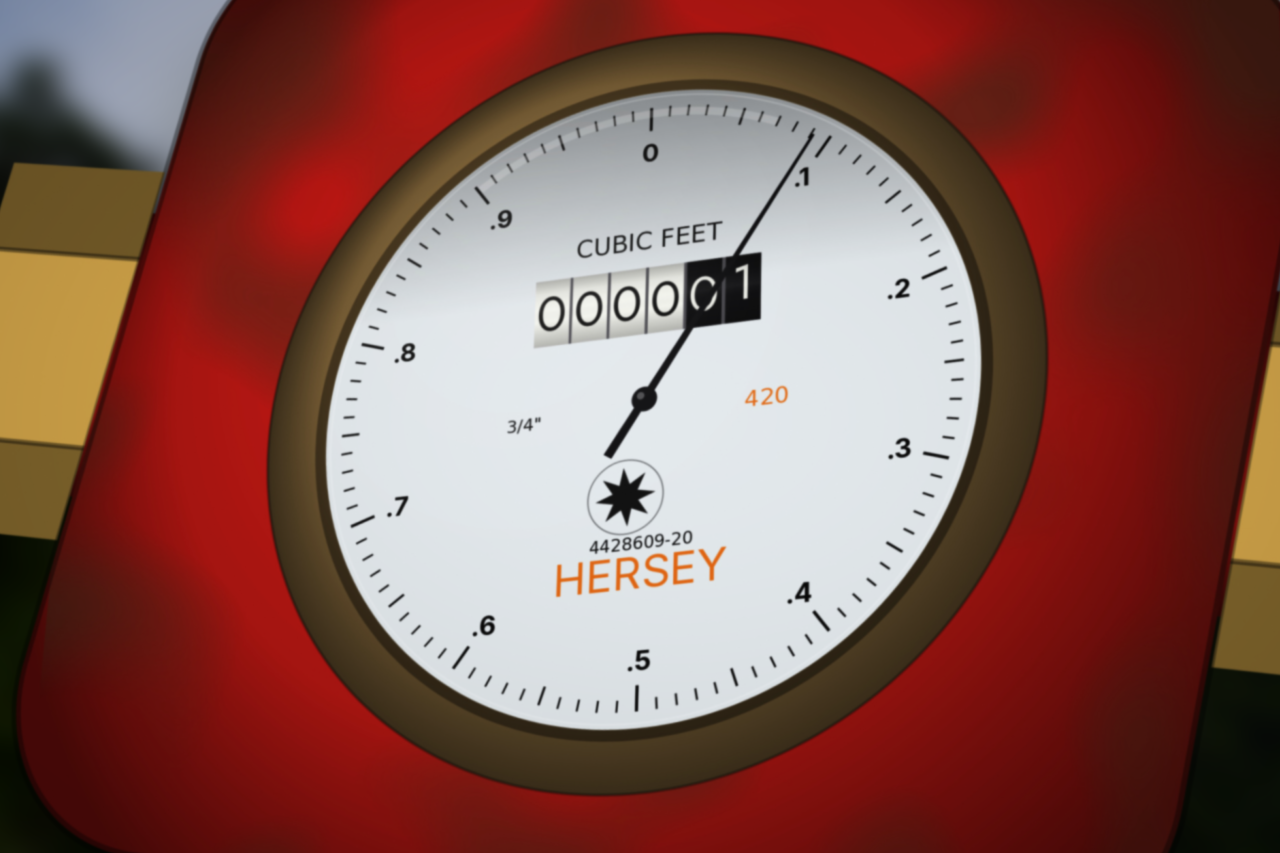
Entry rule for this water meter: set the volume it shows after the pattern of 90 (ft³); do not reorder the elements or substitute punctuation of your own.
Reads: 1.09 (ft³)
